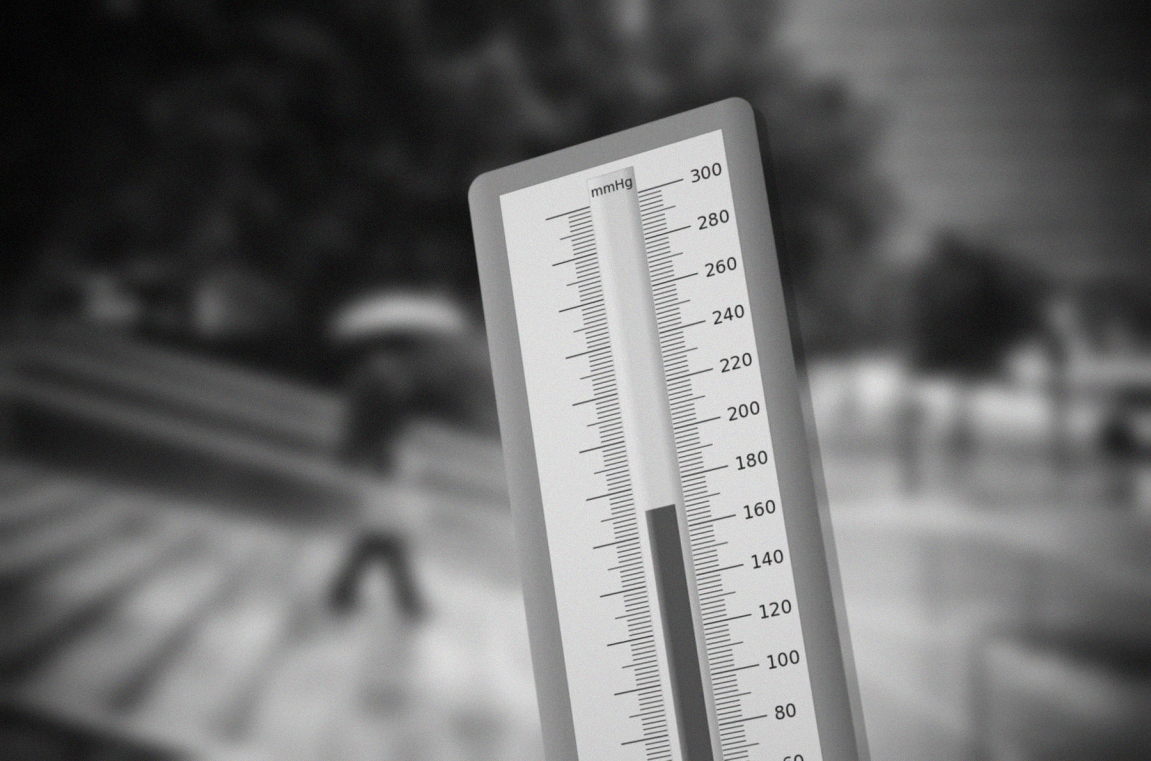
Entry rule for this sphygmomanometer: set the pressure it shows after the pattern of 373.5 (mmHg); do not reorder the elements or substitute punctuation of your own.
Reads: 170 (mmHg)
